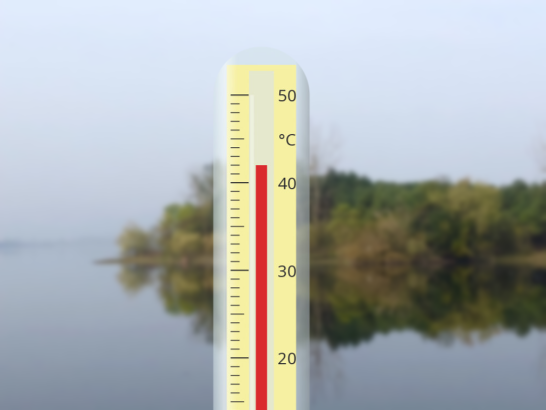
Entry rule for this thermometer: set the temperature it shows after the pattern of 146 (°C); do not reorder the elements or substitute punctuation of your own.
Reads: 42 (°C)
